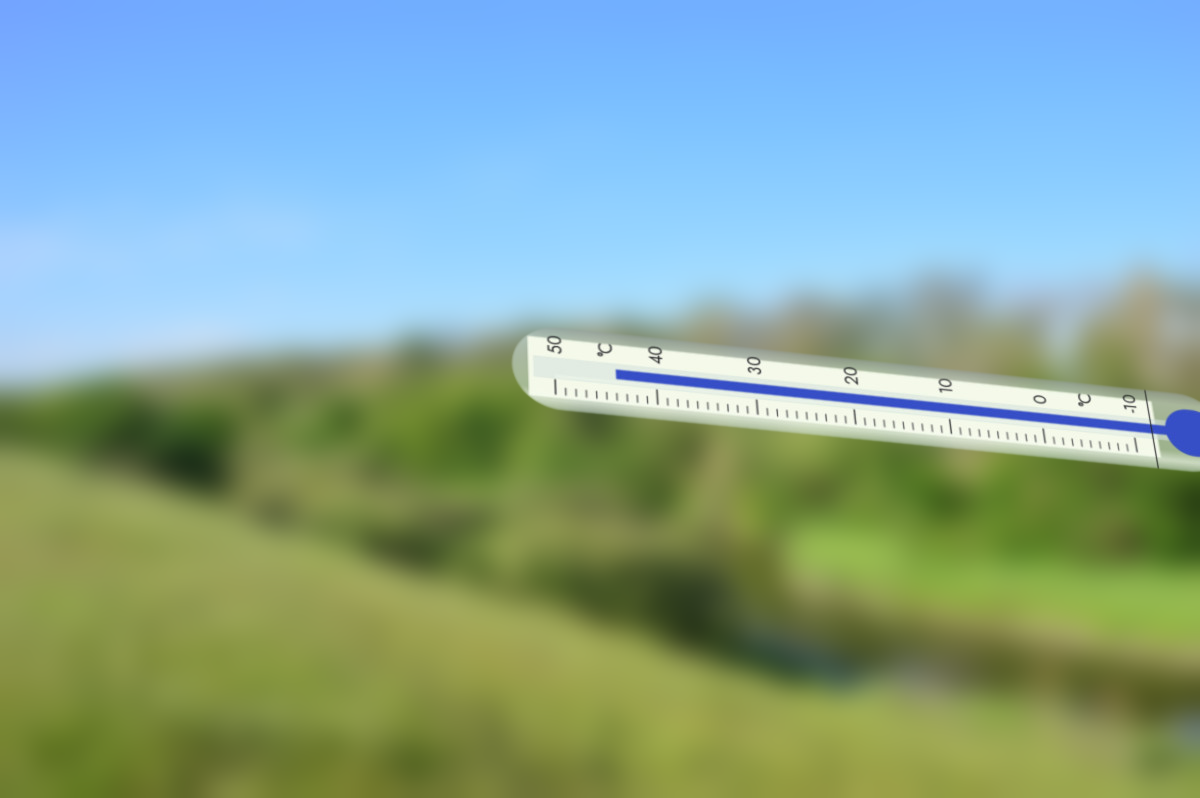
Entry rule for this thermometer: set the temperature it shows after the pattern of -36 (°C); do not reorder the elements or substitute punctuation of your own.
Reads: 44 (°C)
